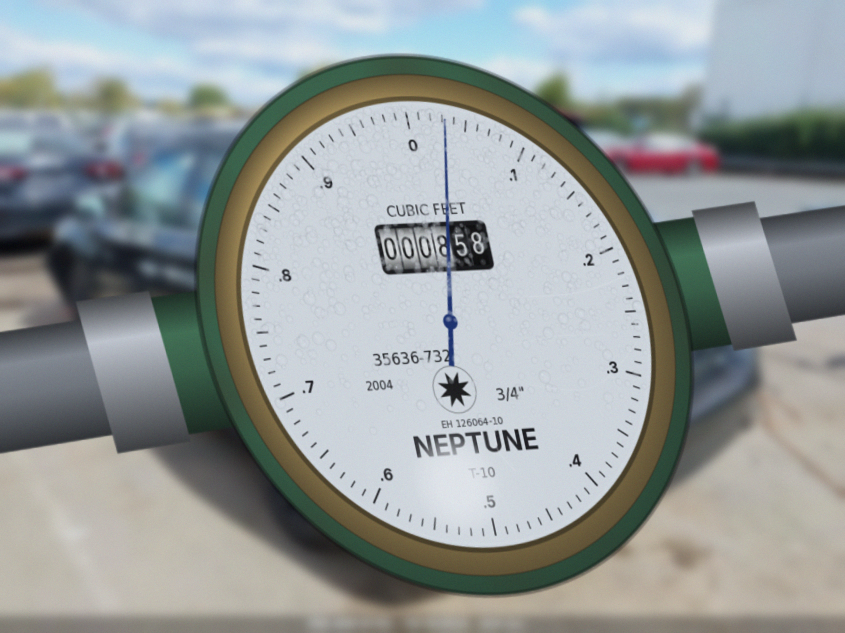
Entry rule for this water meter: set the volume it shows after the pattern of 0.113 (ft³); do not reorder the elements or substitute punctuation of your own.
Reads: 858.03 (ft³)
